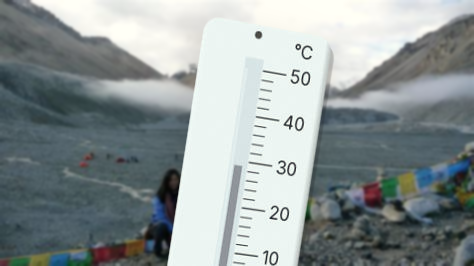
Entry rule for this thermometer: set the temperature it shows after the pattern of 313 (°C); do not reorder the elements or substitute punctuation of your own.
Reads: 29 (°C)
